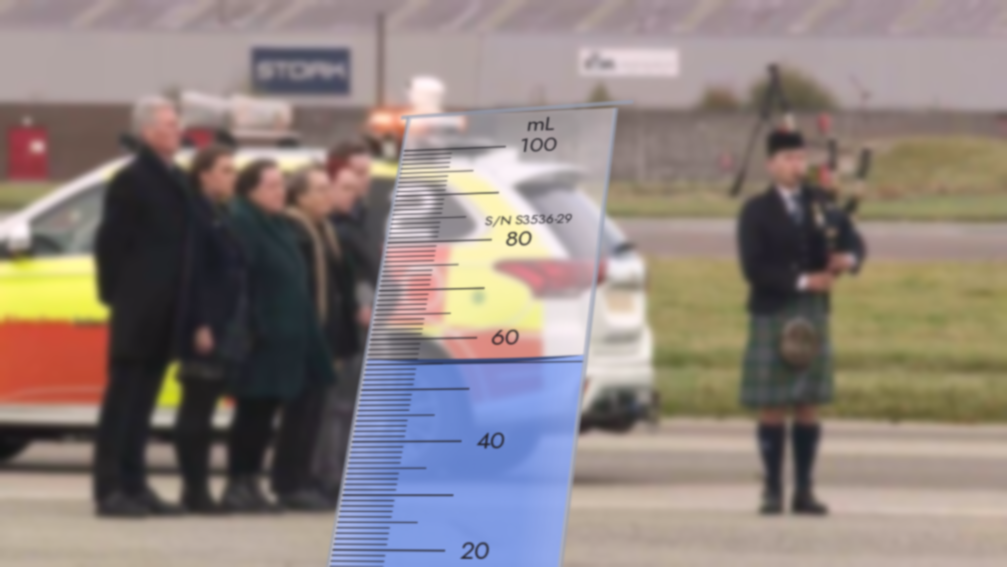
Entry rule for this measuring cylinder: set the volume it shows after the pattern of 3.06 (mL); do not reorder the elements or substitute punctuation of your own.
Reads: 55 (mL)
